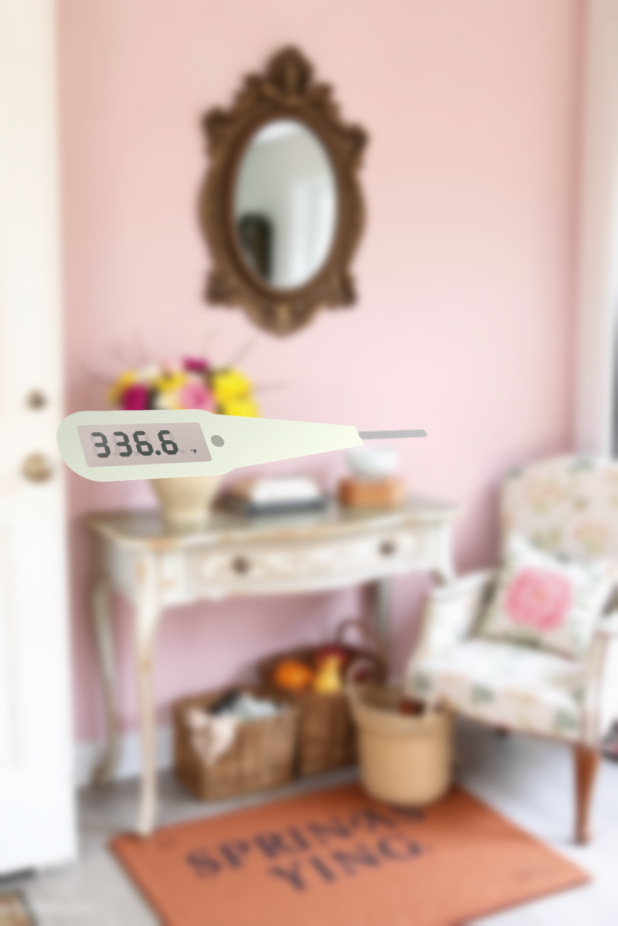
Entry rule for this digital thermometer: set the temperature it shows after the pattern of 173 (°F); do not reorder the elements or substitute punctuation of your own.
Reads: 336.6 (°F)
